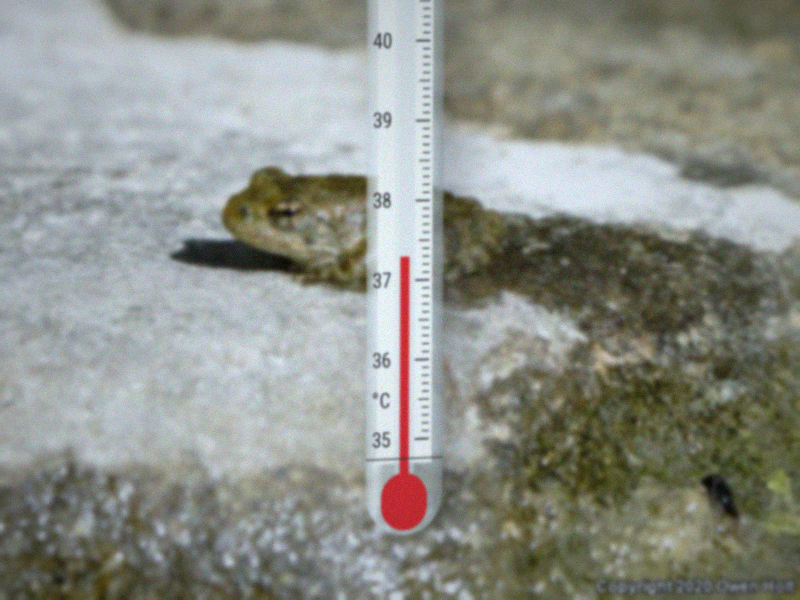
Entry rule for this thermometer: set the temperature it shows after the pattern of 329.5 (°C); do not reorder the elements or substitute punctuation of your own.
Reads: 37.3 (°C)
